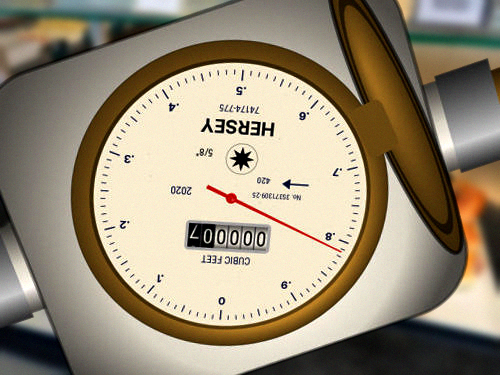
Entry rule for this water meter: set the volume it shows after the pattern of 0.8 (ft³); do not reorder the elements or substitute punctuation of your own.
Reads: 6.81 (ft³)
